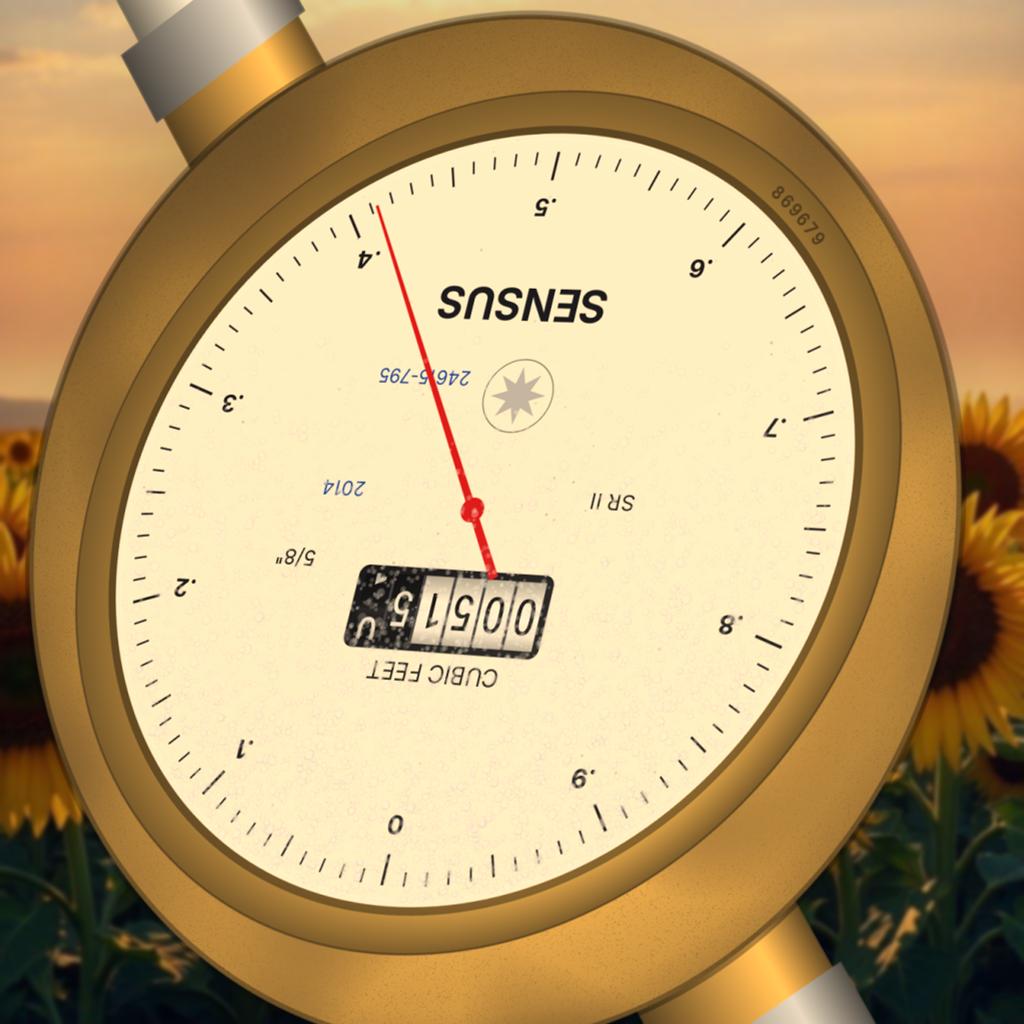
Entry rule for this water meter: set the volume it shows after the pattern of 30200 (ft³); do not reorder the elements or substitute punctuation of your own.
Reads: 5150.41 (ft³)
